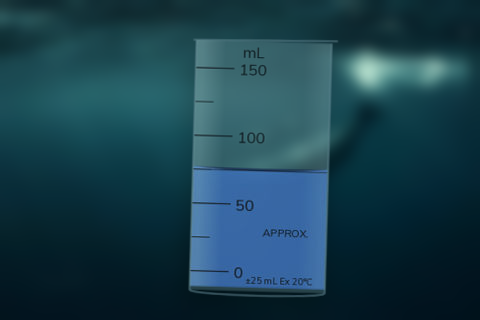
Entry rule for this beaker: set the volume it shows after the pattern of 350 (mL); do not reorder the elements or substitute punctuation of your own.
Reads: 75 (mL)
